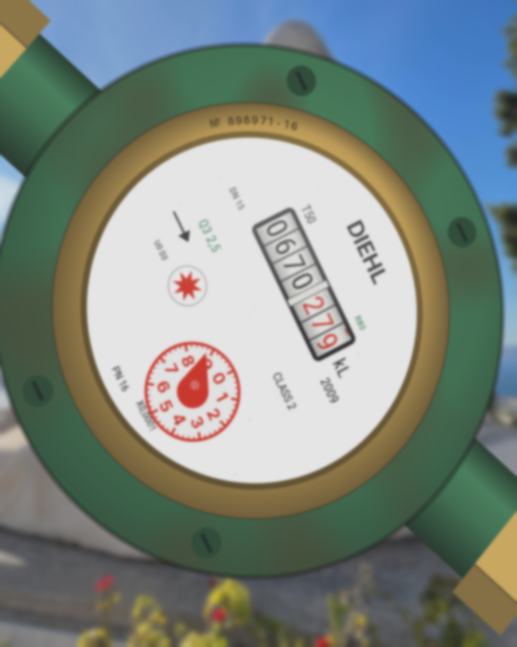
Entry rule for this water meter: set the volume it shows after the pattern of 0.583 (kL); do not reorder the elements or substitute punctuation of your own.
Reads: 670.2788 (kL)
